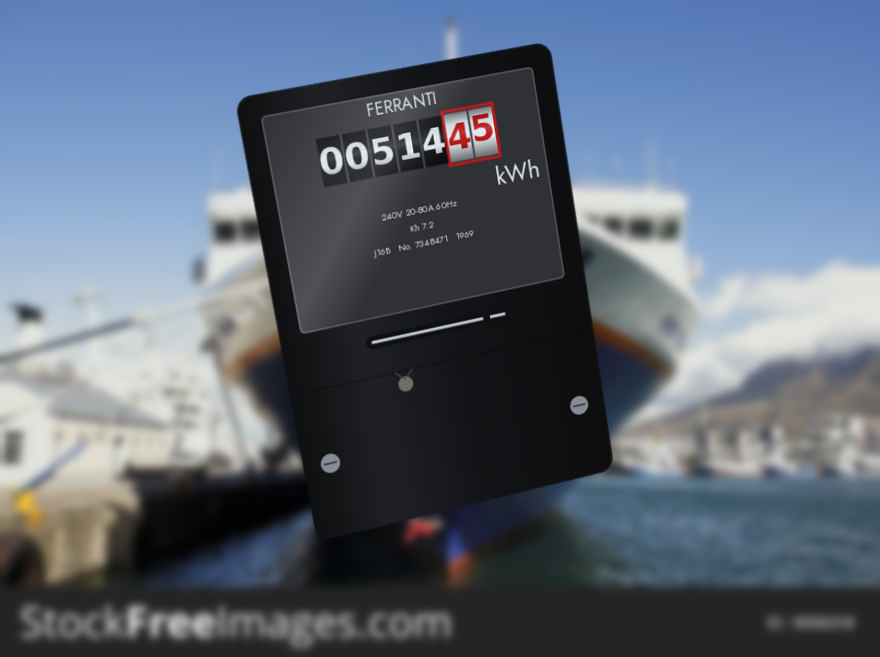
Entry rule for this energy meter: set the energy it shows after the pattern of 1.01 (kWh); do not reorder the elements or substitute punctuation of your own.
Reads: 514.45 (kWh)
